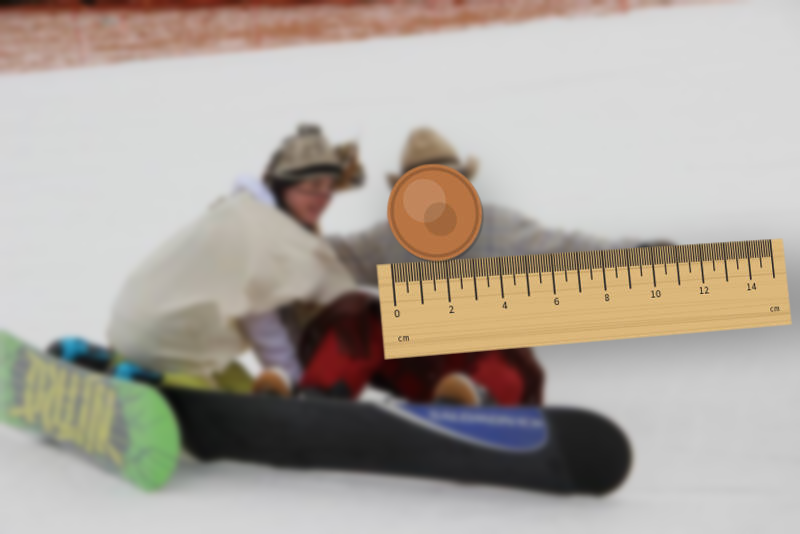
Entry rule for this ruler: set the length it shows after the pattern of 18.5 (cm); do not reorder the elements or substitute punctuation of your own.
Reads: 3.5 (cm)
